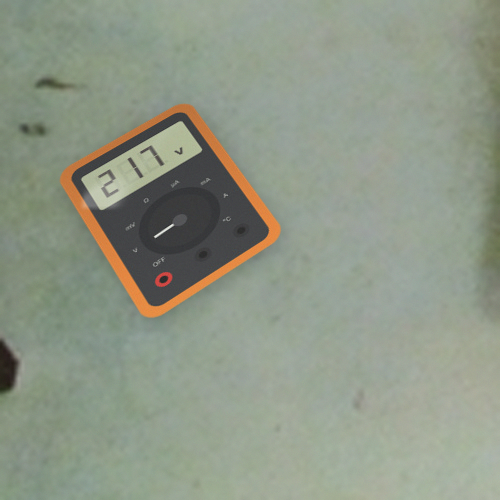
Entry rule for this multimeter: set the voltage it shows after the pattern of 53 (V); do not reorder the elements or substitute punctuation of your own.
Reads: 217 (V)
